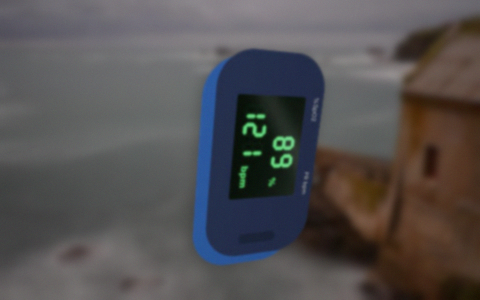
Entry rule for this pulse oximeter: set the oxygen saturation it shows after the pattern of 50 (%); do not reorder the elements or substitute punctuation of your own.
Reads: 89 (%)
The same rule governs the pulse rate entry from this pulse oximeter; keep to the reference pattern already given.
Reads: 121 (bpm)
